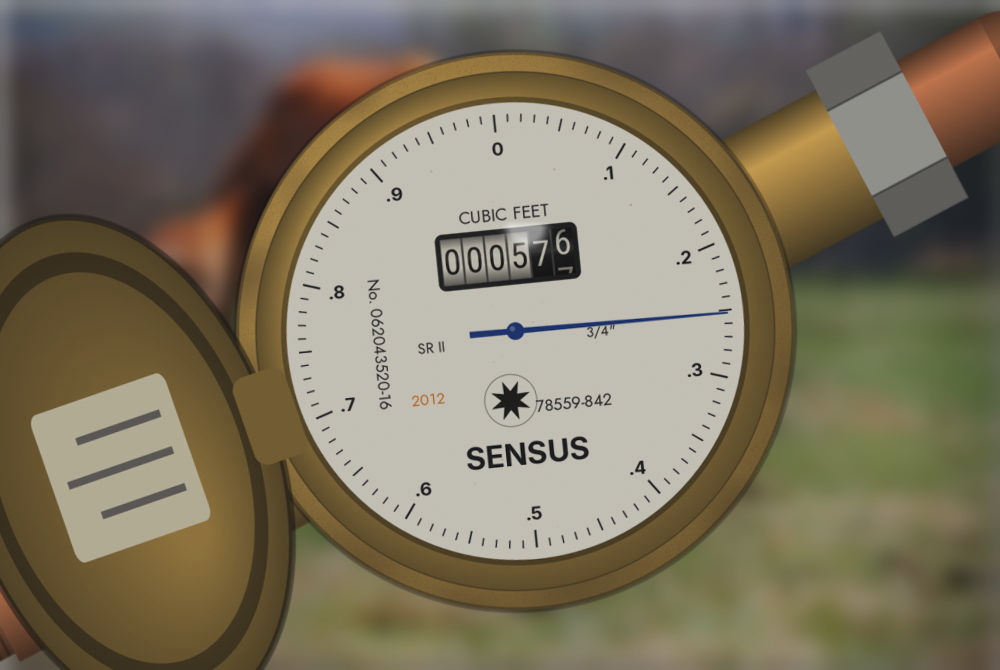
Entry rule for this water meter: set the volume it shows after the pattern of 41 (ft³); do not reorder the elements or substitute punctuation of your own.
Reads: 576.25 (ft³)
